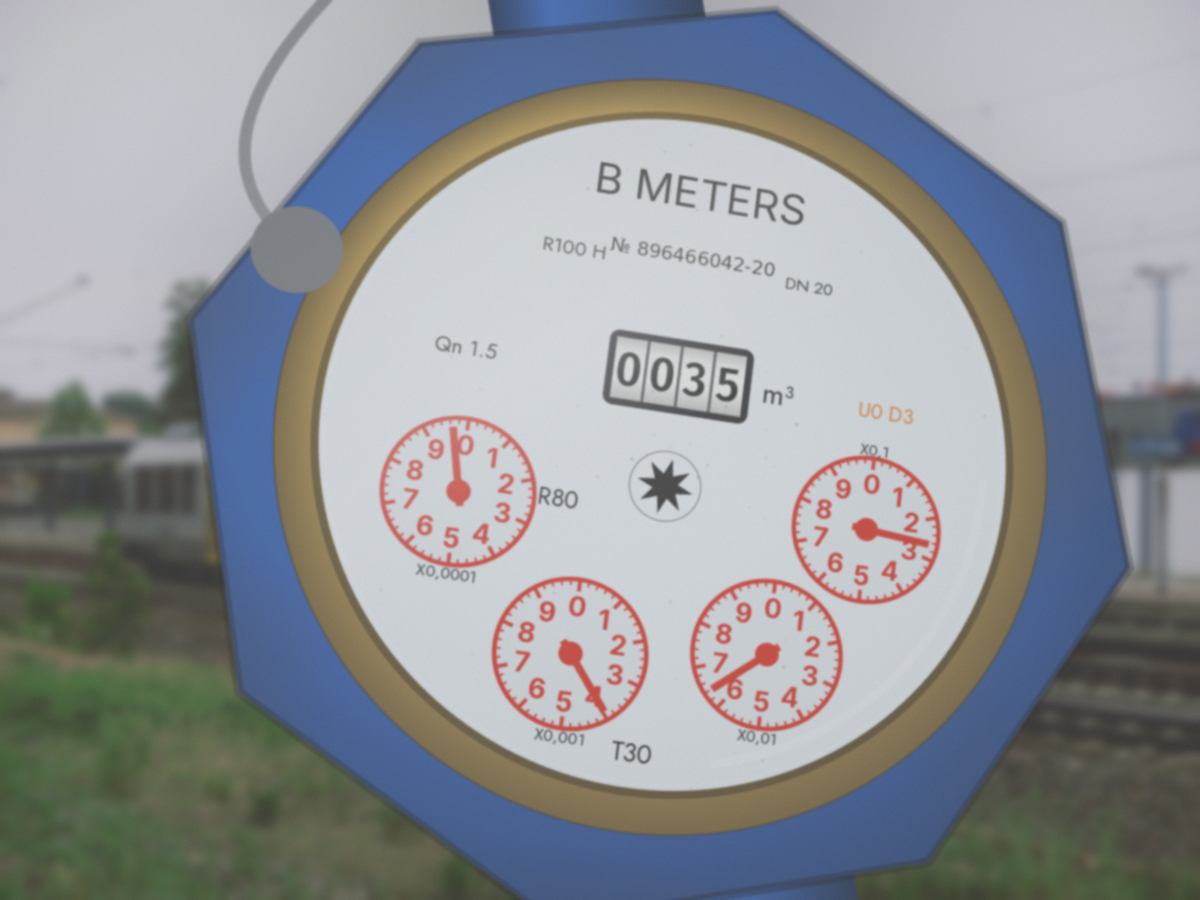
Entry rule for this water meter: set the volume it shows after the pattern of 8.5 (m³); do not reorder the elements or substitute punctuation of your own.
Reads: 35.2639 (m³)
